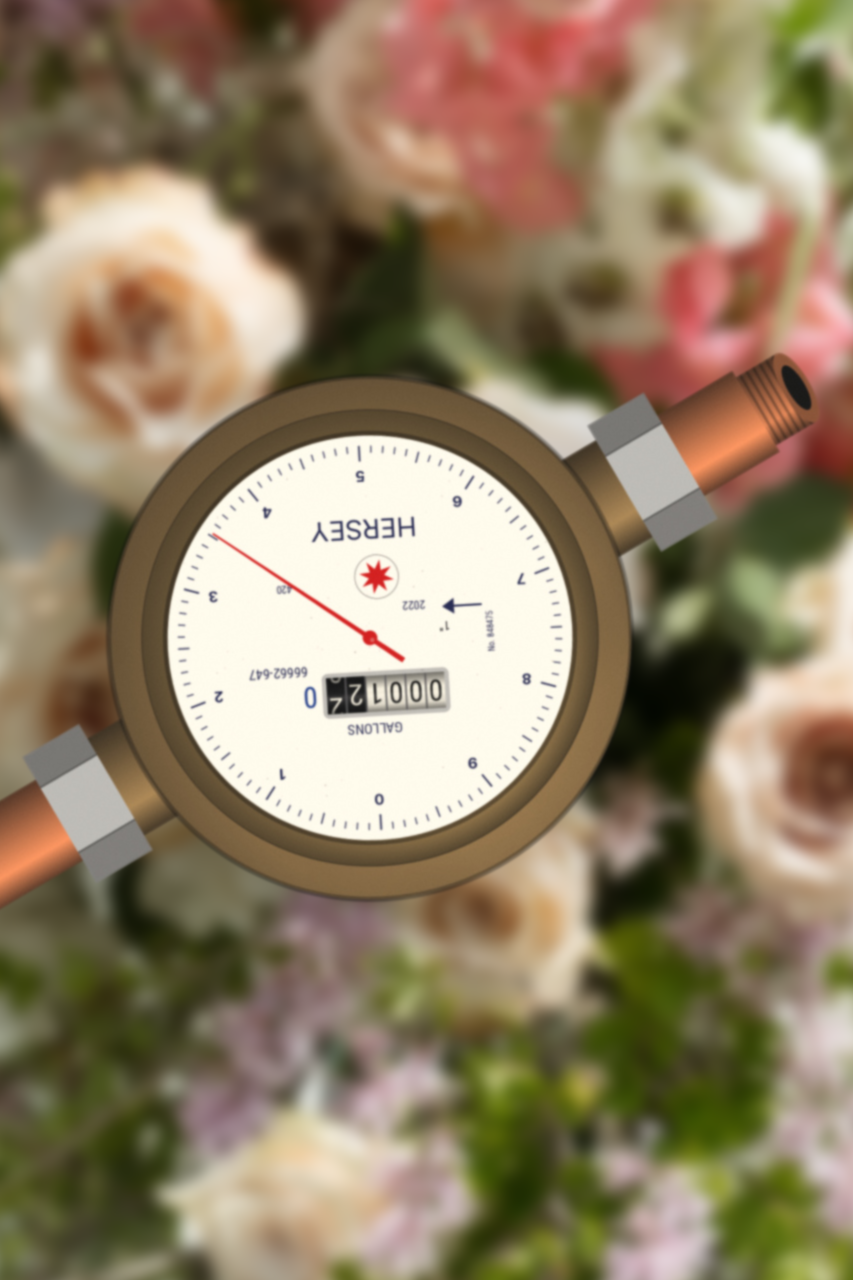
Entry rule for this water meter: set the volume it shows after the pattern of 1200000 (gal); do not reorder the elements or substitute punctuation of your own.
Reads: 1223.5 (gal)
